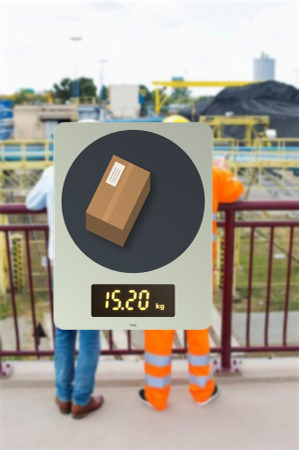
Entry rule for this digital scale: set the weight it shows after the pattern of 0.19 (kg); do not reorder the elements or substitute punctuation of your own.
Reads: 15.20 (kg)
